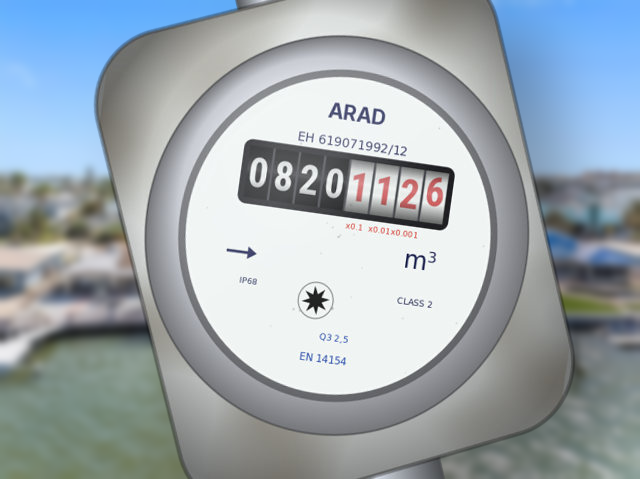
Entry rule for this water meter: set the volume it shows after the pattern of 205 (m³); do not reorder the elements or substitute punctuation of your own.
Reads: 820.1126 (m³)
